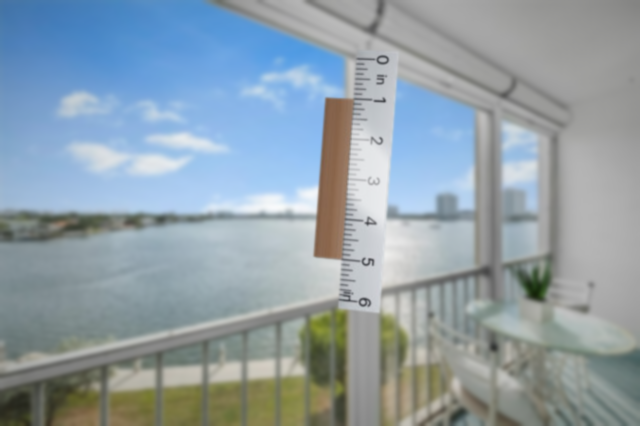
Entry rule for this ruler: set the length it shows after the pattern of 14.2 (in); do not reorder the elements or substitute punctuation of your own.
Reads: 4 (in)
